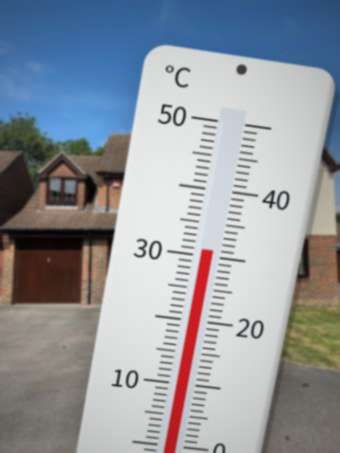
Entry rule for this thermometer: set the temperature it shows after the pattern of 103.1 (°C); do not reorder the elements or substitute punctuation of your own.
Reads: 31 (°C)
